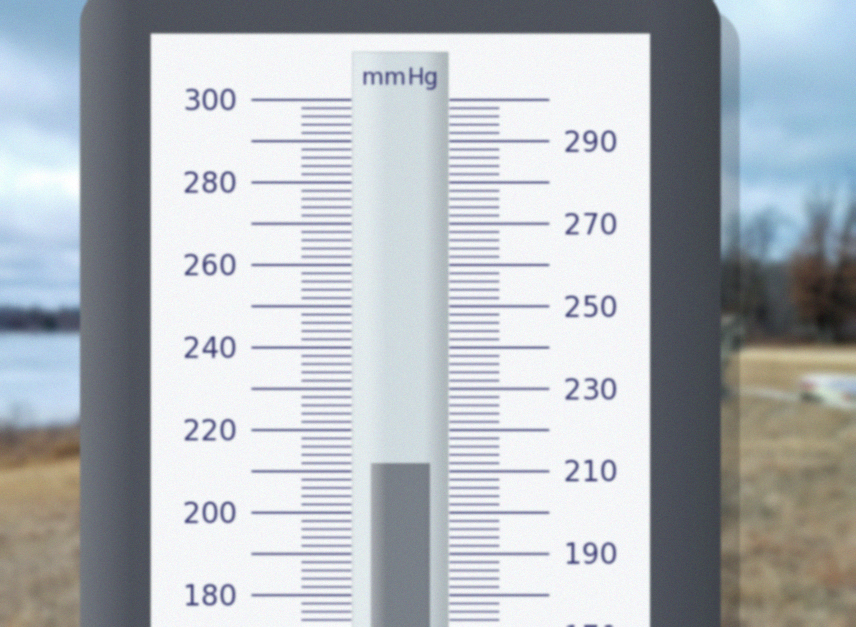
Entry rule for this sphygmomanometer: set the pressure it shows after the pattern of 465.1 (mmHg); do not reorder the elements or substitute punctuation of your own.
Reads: 212 (mmHg)
